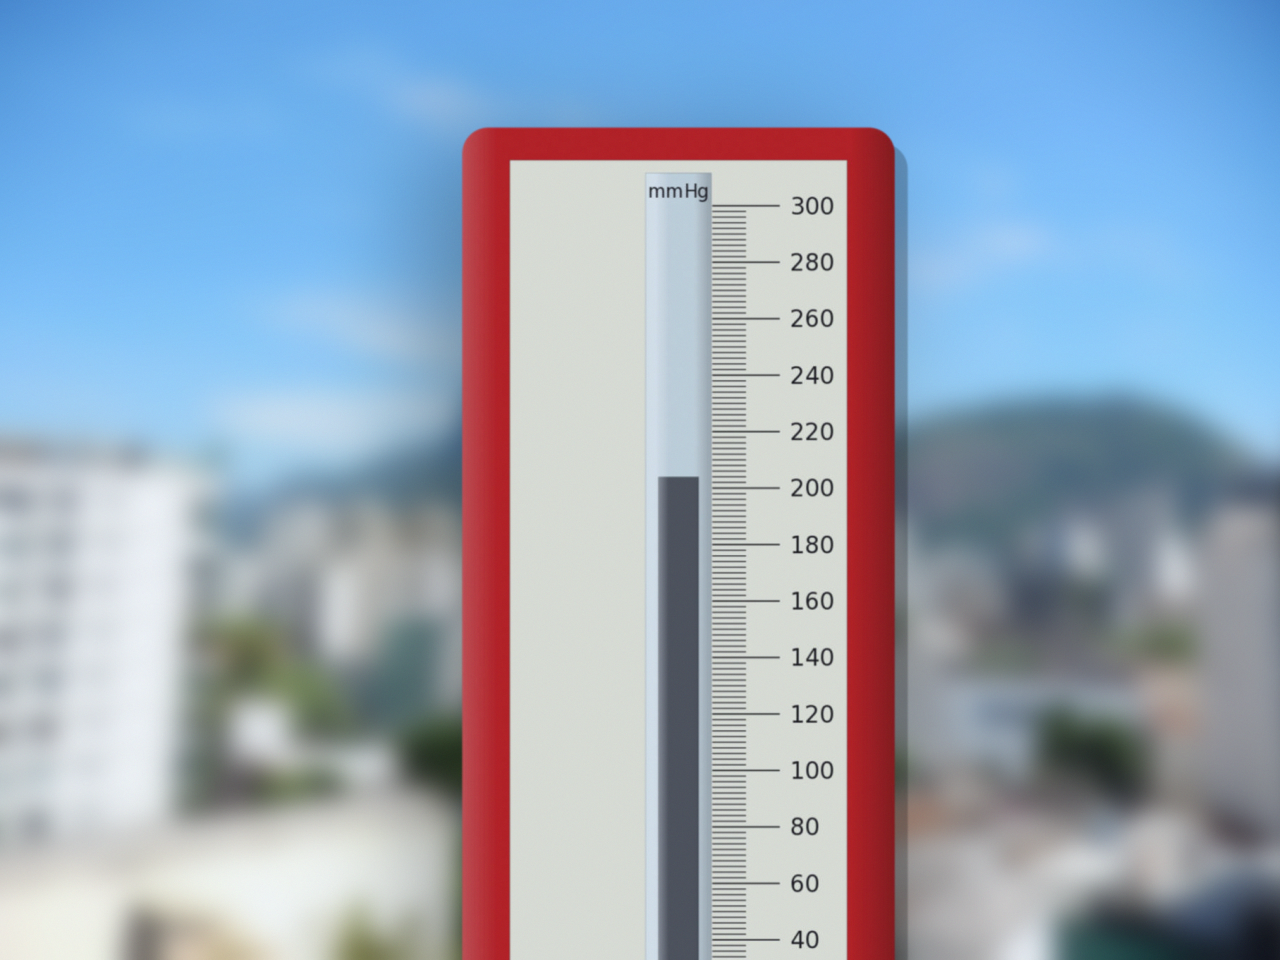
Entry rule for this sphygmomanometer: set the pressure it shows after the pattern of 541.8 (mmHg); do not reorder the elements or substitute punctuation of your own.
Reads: 204 (mmHg)
